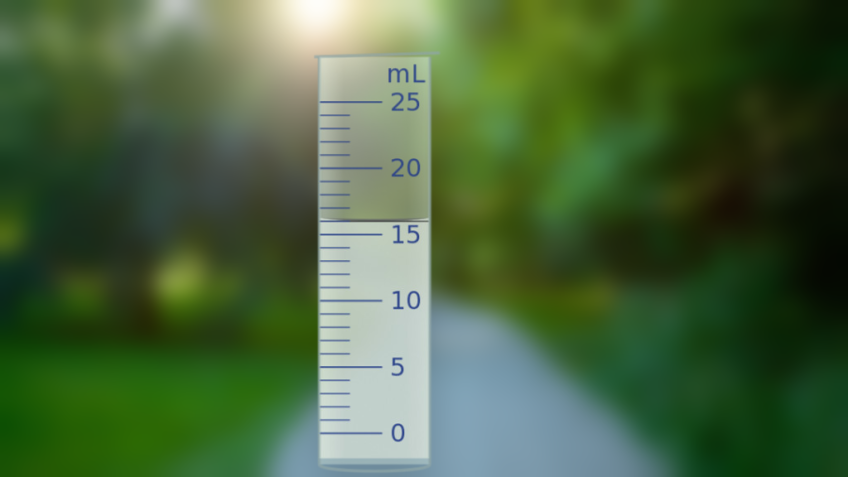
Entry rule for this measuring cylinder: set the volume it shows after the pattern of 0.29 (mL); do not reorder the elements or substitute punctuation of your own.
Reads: 16 (mL)
